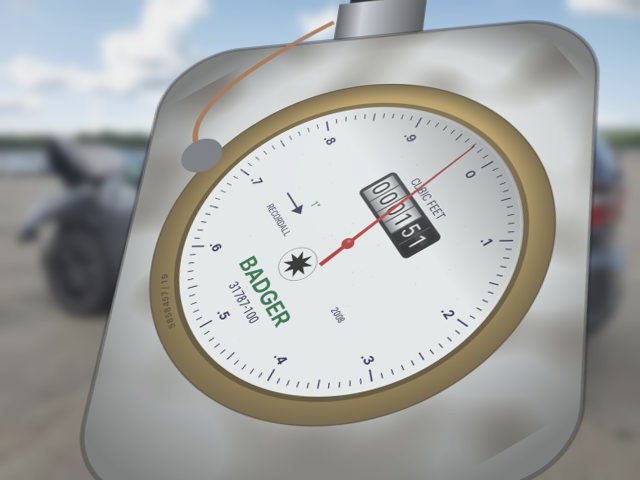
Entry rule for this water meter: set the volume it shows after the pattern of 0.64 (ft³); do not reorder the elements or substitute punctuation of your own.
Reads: 150.97 (ft³)
